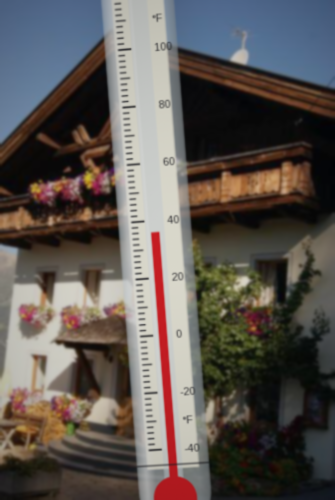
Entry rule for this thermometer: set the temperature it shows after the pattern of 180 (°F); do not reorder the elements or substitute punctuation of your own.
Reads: 36 (°F)
